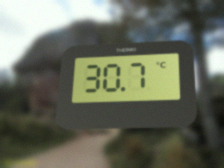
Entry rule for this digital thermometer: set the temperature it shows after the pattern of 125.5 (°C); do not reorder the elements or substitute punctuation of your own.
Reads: 30.7 (°C)
